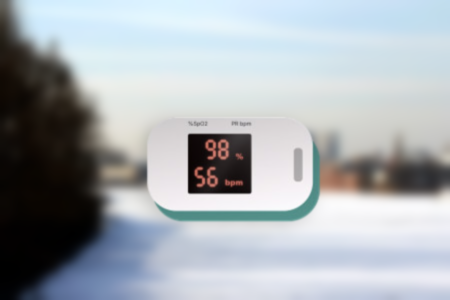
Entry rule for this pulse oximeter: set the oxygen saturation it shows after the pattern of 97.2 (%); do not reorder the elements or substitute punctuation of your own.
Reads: 98 (%)
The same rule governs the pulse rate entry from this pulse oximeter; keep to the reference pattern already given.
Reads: 56 (bpm)
